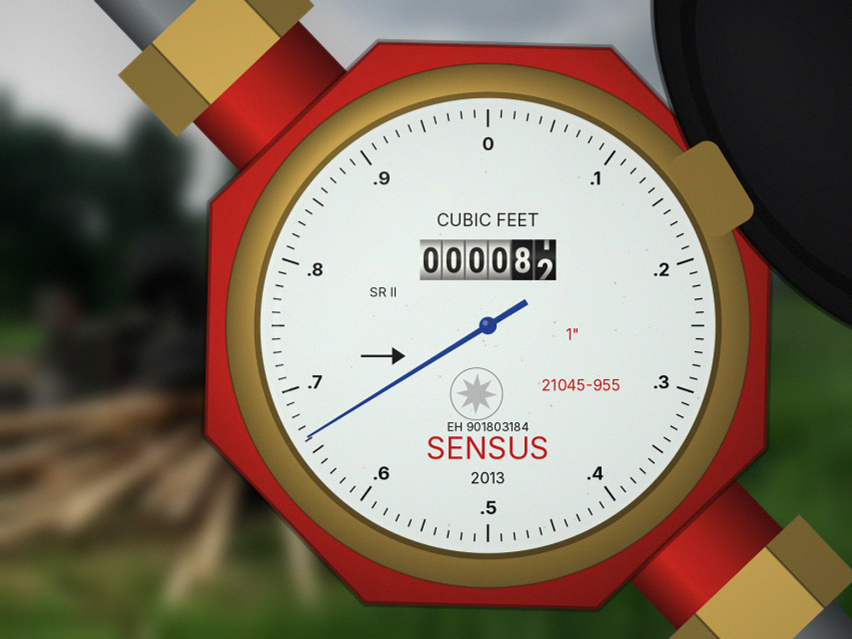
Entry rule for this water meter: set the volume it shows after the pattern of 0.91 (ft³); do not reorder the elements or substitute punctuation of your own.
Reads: 81.66 (ft³)
